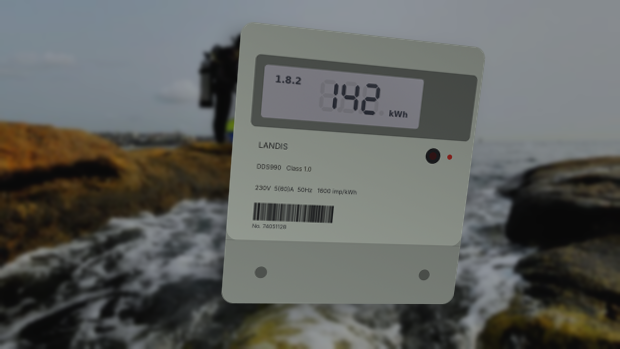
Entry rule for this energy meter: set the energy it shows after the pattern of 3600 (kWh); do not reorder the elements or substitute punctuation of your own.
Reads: 142 (kWh)
